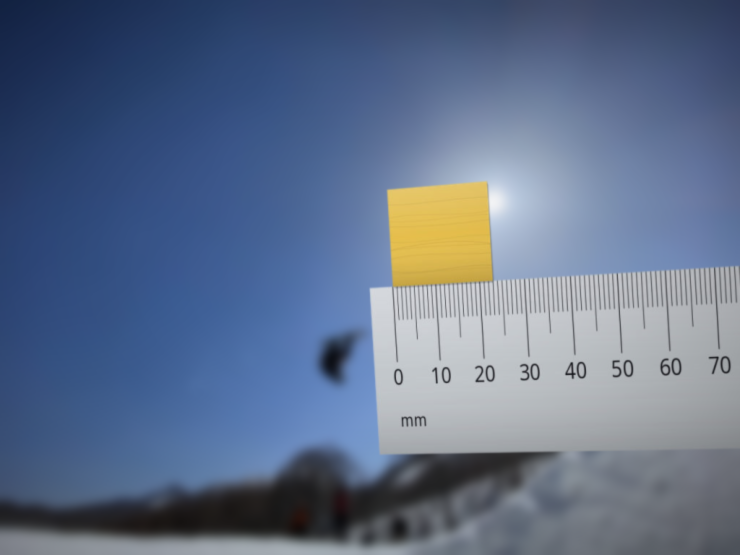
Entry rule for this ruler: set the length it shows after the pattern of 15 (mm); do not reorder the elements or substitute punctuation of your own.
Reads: 23 (mm)
